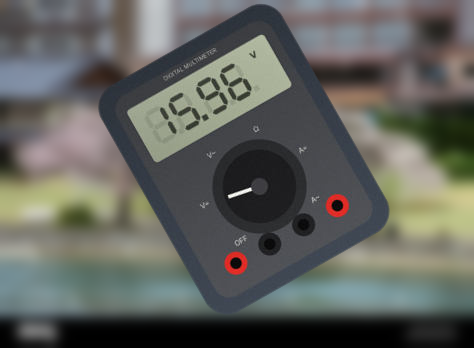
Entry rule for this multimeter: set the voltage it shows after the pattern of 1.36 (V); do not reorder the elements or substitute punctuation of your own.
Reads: 15.96 (V)
